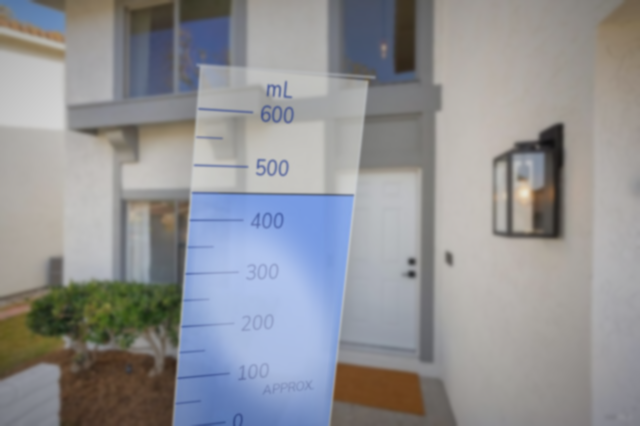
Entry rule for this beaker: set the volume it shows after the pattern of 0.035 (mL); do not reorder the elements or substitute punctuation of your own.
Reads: 450 (mL)
